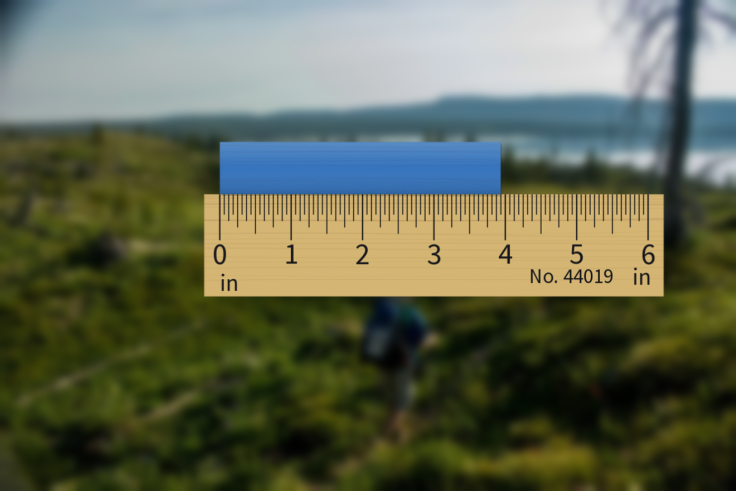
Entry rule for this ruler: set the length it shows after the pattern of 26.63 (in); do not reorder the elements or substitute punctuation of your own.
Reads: 3.9375 (in)
